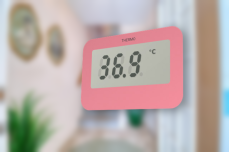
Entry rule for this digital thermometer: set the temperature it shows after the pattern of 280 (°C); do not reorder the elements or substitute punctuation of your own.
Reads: 36.9 (°C)
